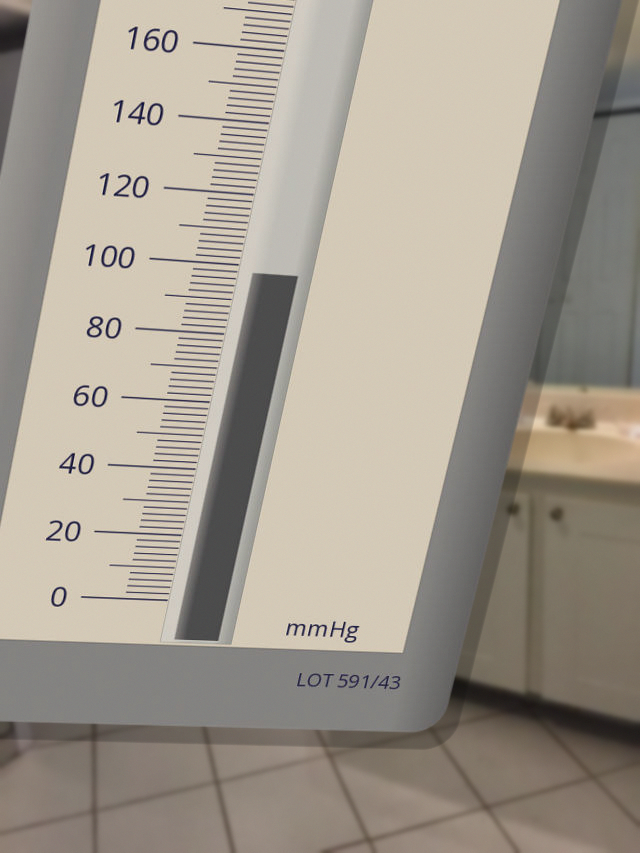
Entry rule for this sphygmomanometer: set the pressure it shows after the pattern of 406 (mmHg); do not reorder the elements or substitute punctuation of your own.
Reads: 98 (mmHg)
